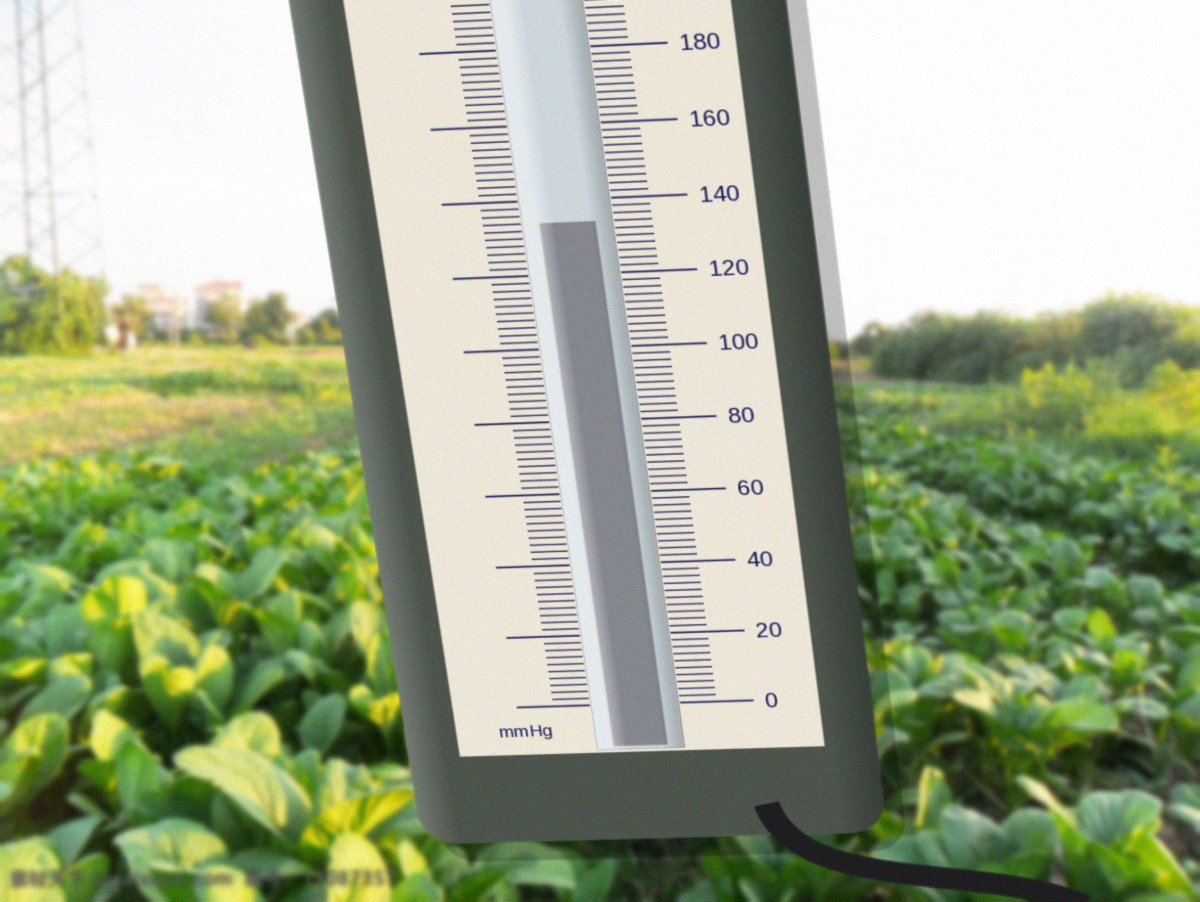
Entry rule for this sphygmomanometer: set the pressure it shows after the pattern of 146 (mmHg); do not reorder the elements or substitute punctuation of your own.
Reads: 134 (mmHg)
